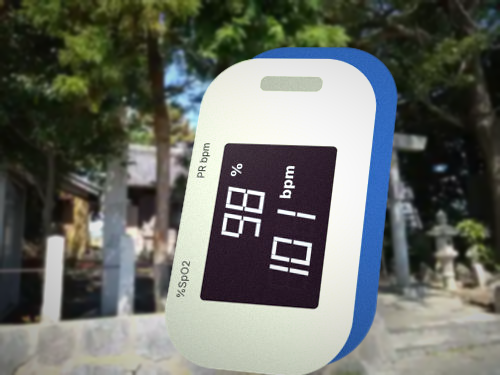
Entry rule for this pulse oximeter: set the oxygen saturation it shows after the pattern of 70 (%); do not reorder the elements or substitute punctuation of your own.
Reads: 98 (%)
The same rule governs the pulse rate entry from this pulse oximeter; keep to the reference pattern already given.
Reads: 101 (bpm)
